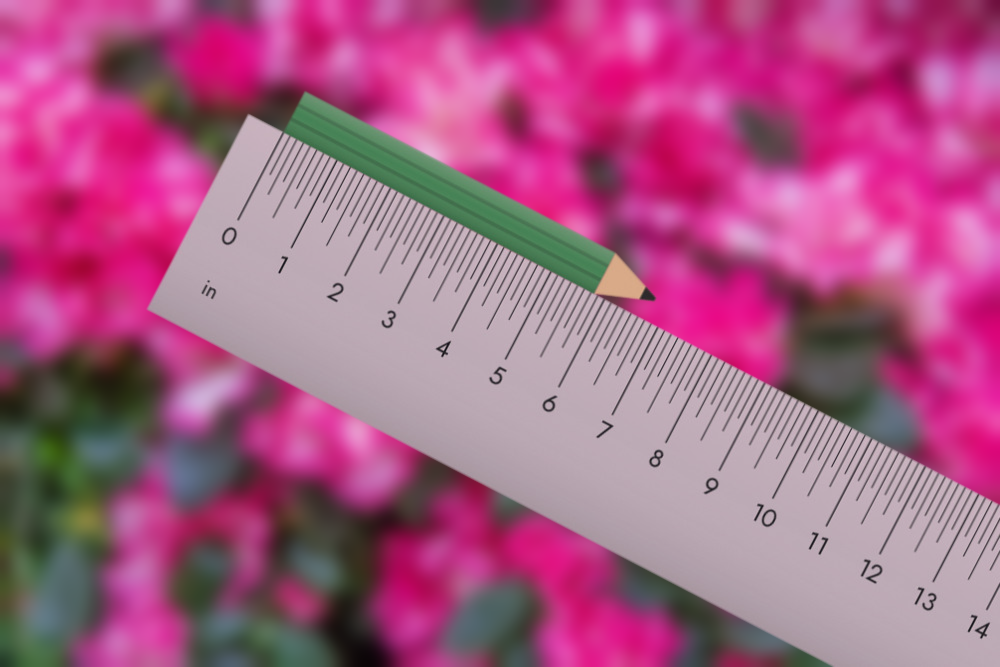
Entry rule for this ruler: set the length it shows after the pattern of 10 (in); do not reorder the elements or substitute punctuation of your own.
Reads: 6.75 (in)
